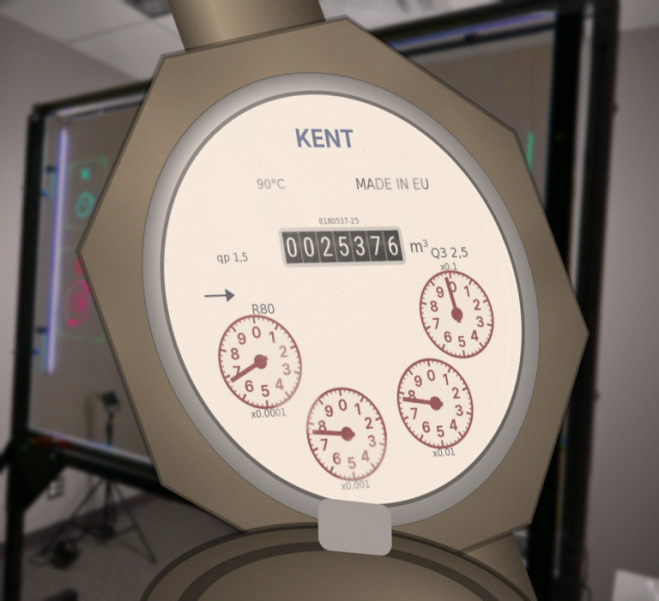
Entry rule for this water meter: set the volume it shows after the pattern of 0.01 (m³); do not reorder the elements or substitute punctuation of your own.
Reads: 25375.9776 (m³)
